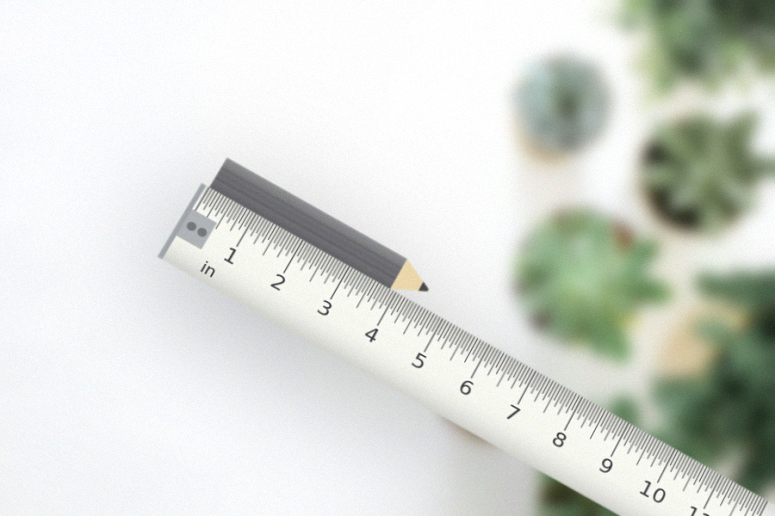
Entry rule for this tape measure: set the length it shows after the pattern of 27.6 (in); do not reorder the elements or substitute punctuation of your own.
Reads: 4.5 (in)
